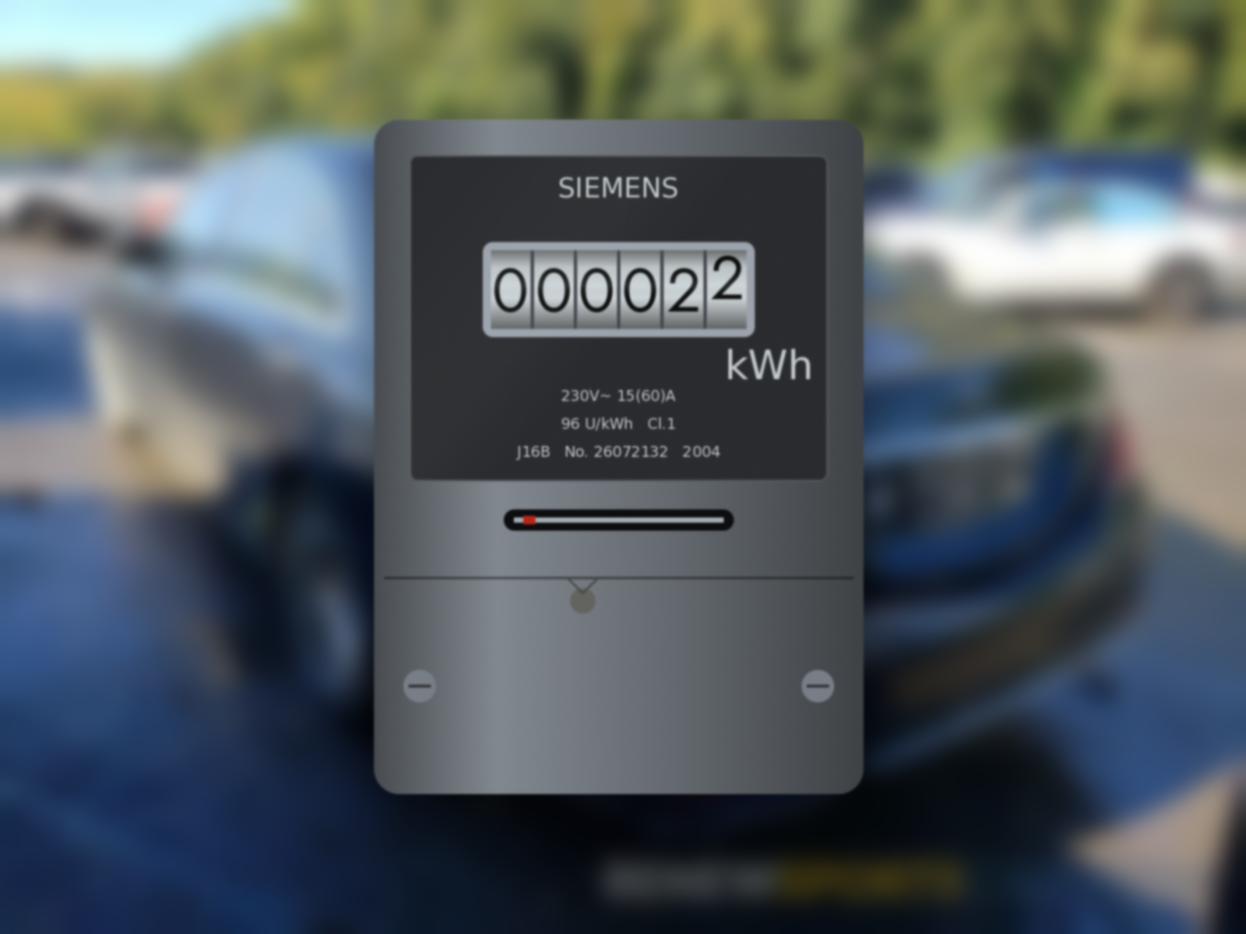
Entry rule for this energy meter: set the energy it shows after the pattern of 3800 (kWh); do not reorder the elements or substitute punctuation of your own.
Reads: 22 (kWh)
